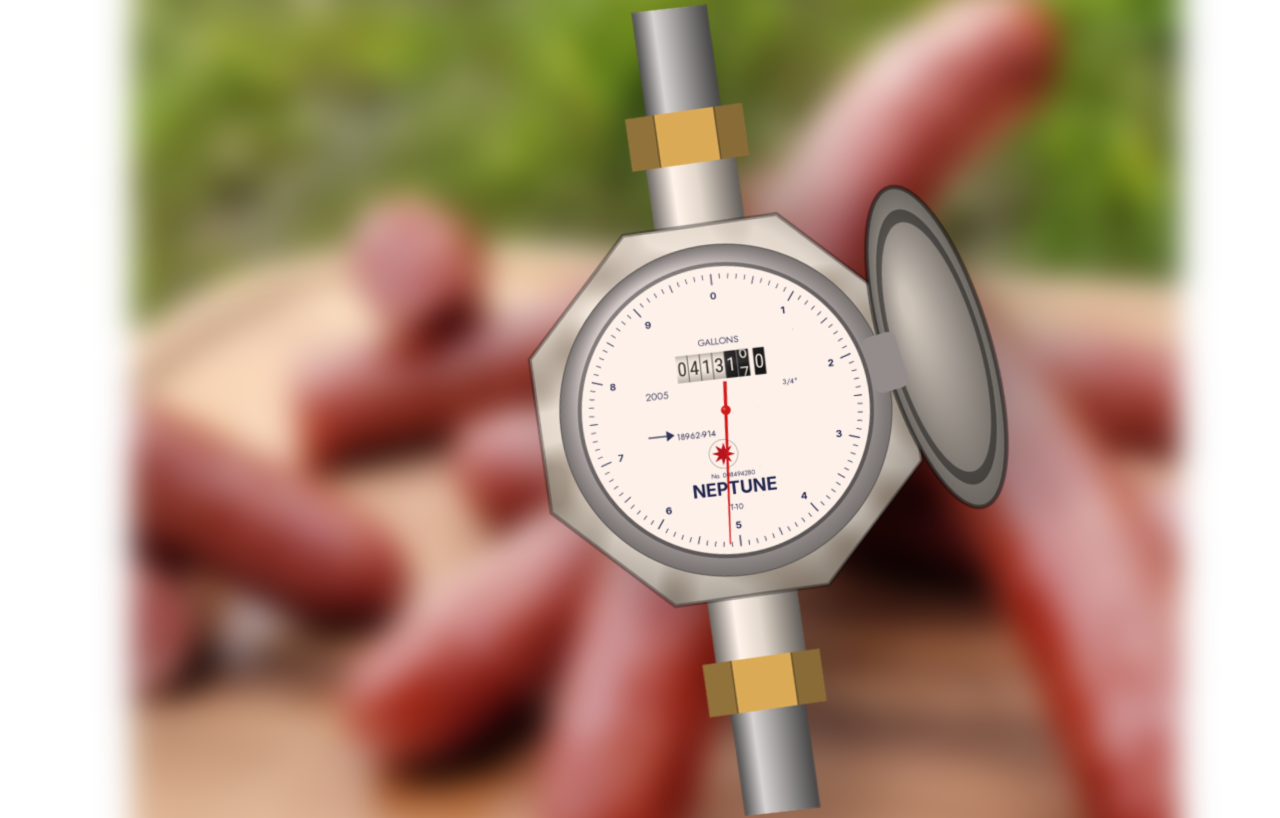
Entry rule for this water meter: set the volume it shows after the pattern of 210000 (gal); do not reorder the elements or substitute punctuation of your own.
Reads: 413165.1 (gal)
